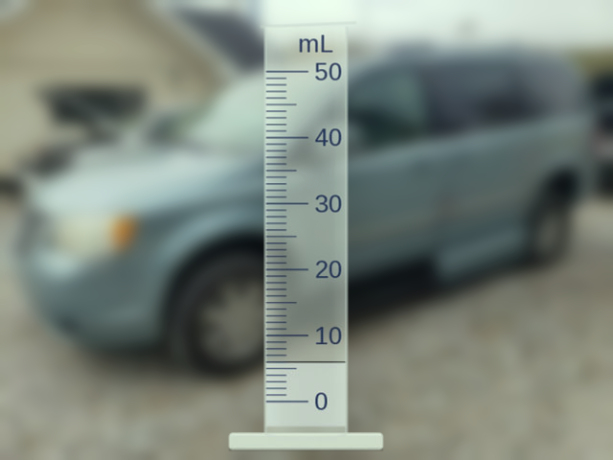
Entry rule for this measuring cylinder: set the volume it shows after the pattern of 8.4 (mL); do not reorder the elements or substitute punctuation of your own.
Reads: 6 (mL)
